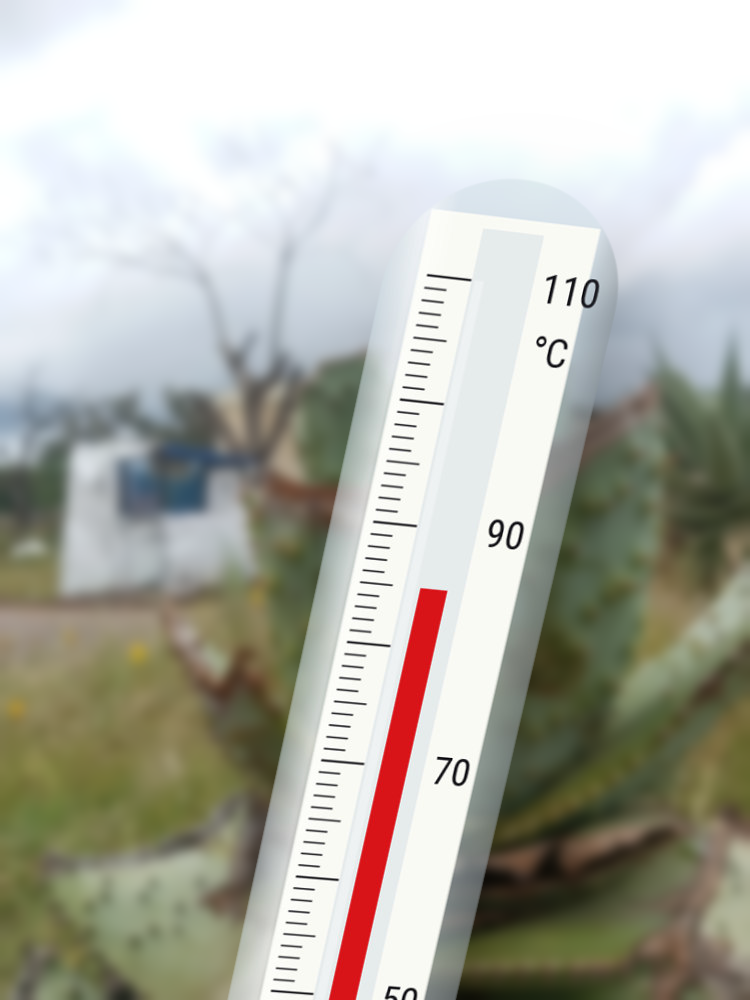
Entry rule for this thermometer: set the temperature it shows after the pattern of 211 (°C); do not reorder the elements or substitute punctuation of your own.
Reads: 85 (°C)
